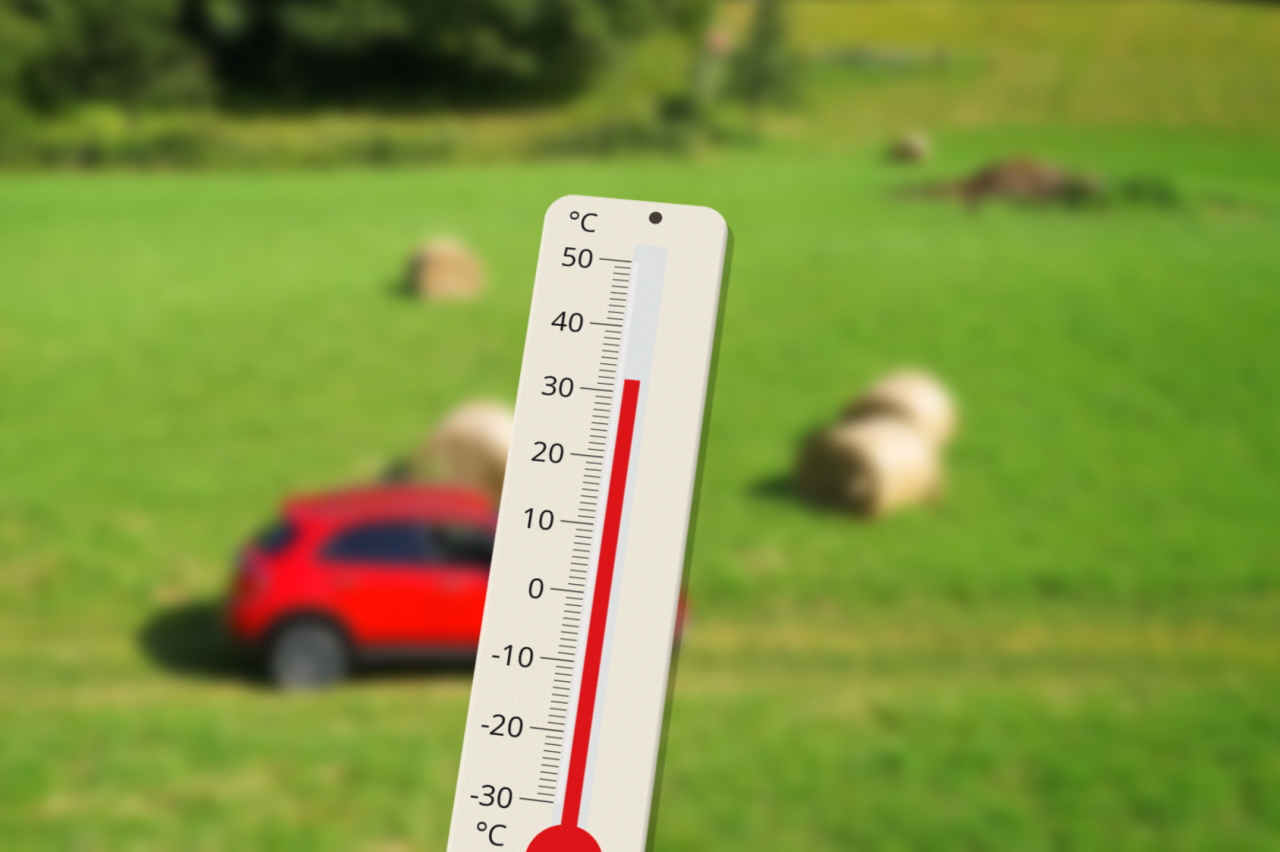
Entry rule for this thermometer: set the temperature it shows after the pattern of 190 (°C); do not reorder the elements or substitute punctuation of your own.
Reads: 32 (°C)
